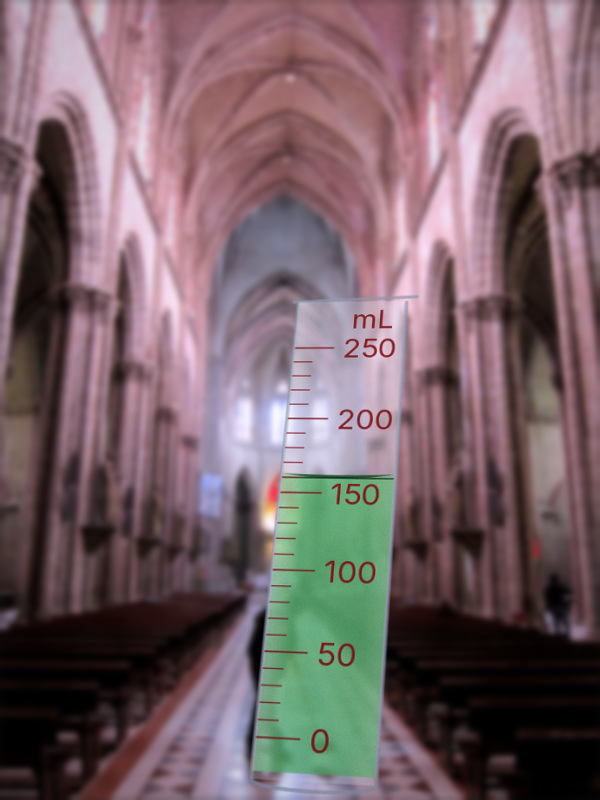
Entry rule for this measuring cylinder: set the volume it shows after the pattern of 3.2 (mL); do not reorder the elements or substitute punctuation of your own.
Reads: 160 (mL)
